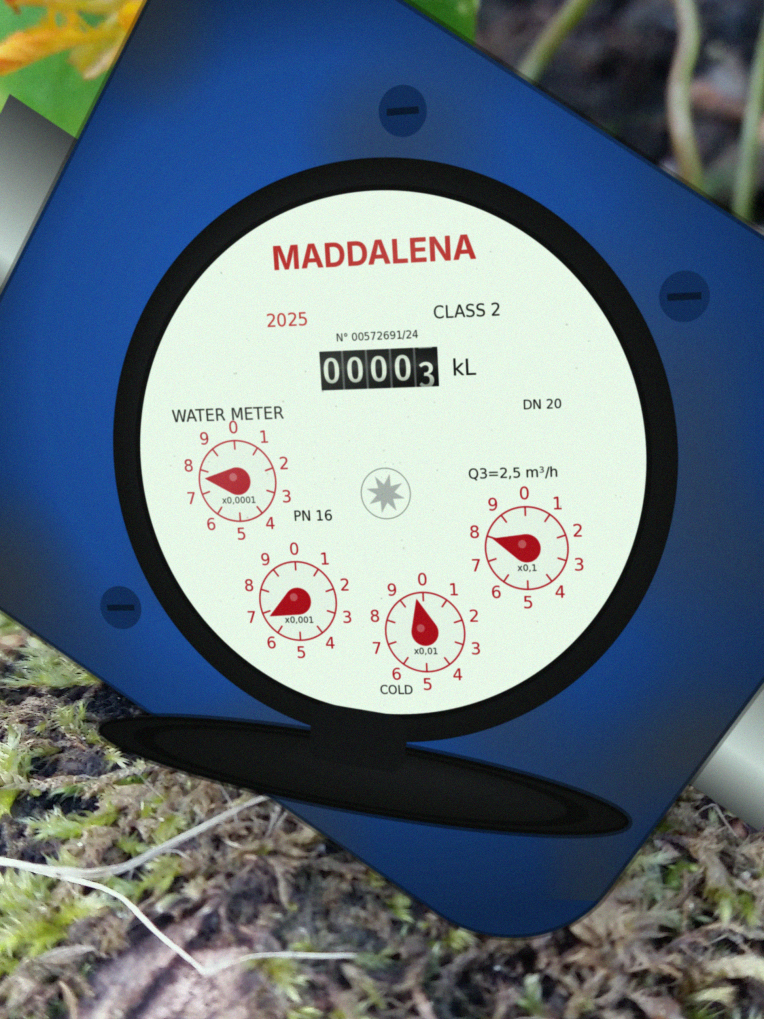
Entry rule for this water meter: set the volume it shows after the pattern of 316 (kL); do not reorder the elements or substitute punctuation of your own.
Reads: 2.7967 (kL)
